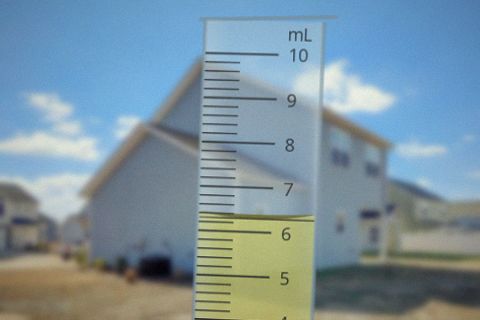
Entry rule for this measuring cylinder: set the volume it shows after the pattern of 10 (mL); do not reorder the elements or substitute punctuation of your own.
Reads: 6.3 (mL)
